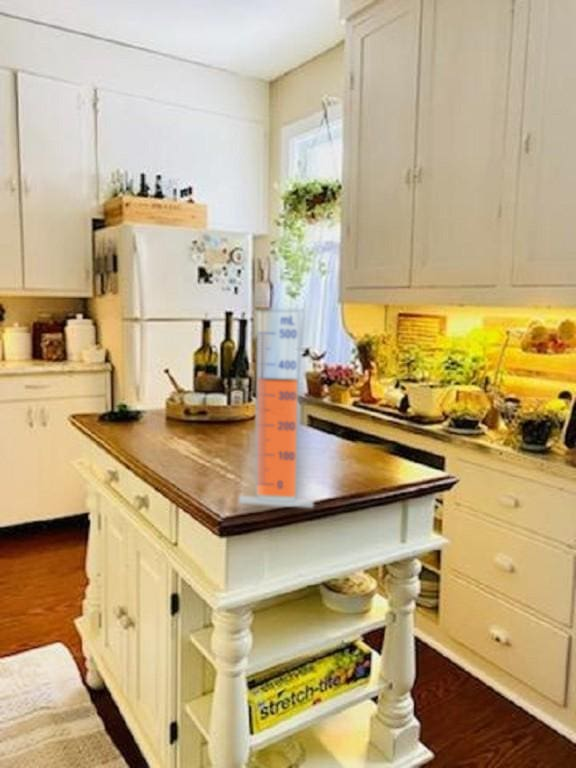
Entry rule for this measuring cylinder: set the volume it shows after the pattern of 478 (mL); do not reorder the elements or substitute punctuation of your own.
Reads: 350 (mL)
